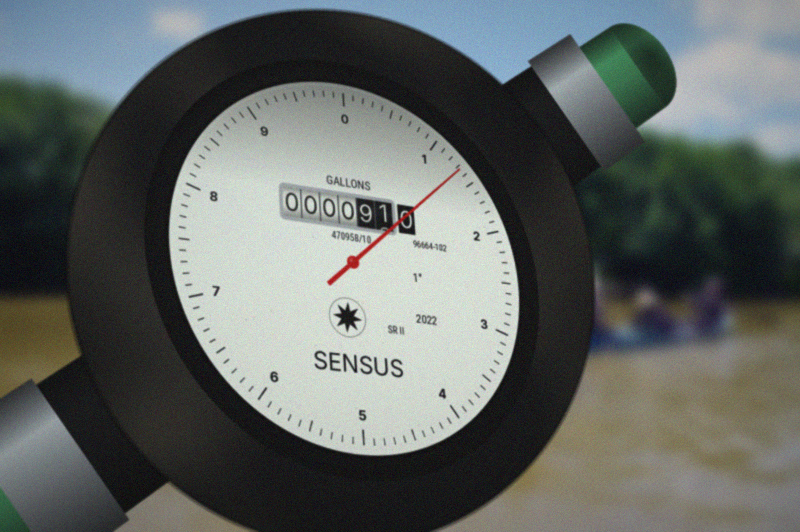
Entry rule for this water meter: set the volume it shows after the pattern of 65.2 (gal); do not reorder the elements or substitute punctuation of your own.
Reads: 911.3 (gal)
